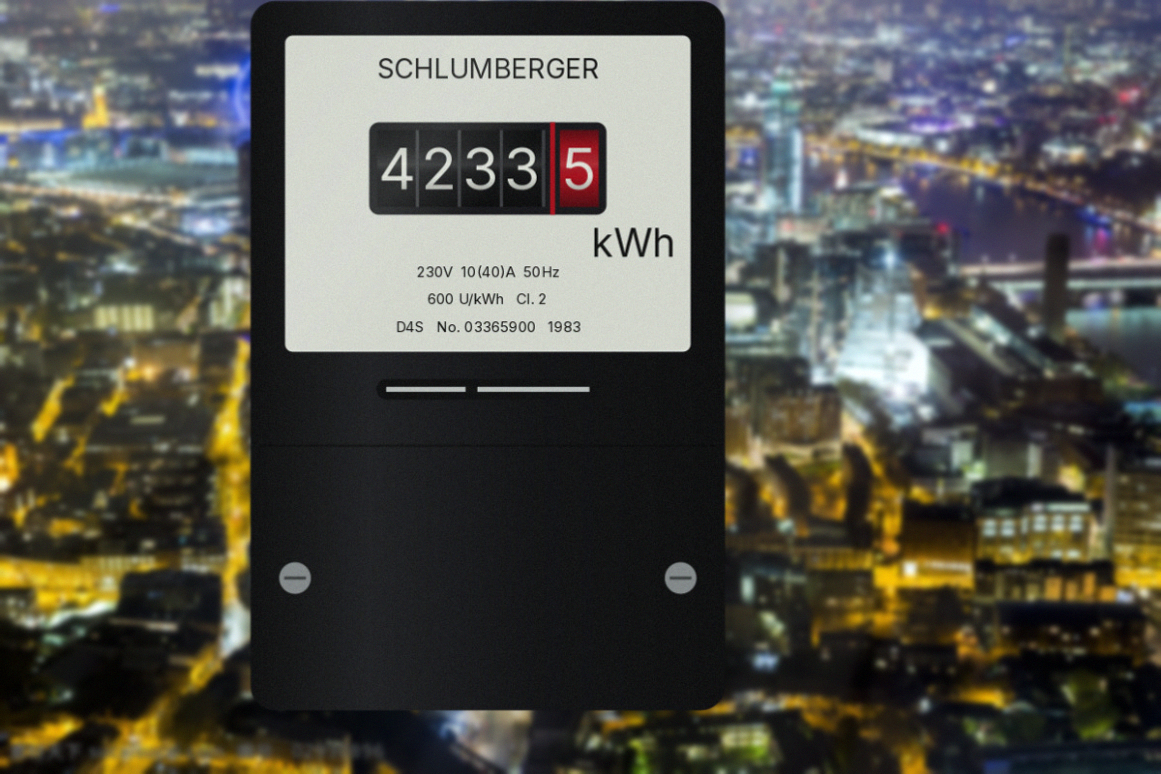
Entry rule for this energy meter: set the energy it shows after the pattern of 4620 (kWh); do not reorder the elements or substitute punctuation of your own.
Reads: 4233.5 (kWh)
